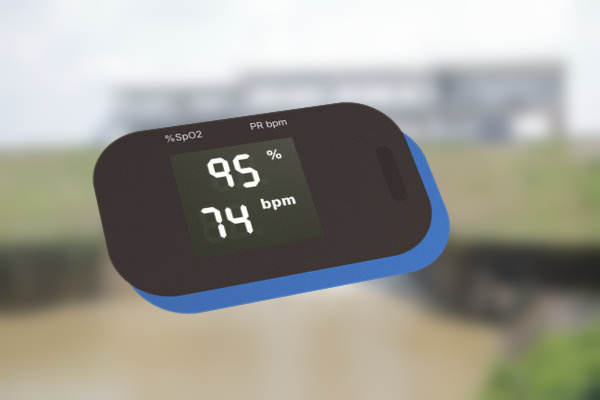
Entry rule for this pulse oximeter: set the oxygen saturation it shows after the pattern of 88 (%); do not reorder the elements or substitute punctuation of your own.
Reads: 95 (%)
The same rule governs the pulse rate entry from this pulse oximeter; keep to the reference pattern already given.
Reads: 74 (bpm)
